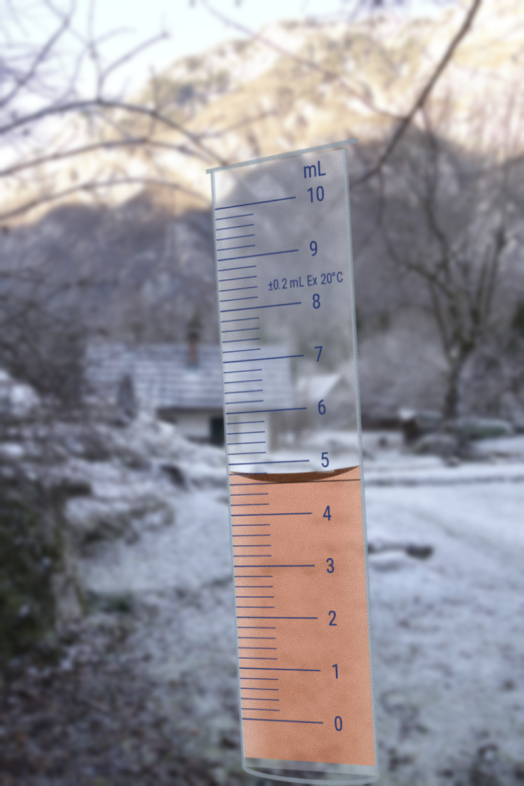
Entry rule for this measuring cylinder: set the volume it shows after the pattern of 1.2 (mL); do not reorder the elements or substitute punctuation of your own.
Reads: 4.6 (mL)
